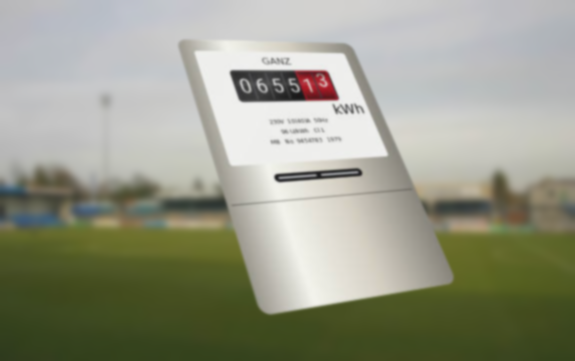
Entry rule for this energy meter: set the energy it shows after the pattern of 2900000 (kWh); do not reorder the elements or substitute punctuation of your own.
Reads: 655.13 (kWh)
